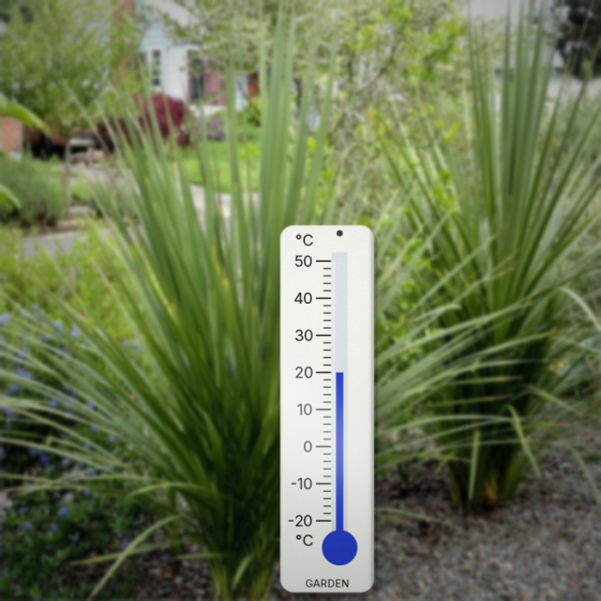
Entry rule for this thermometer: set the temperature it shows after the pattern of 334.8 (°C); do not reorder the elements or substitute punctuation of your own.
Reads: 20 (°C)
